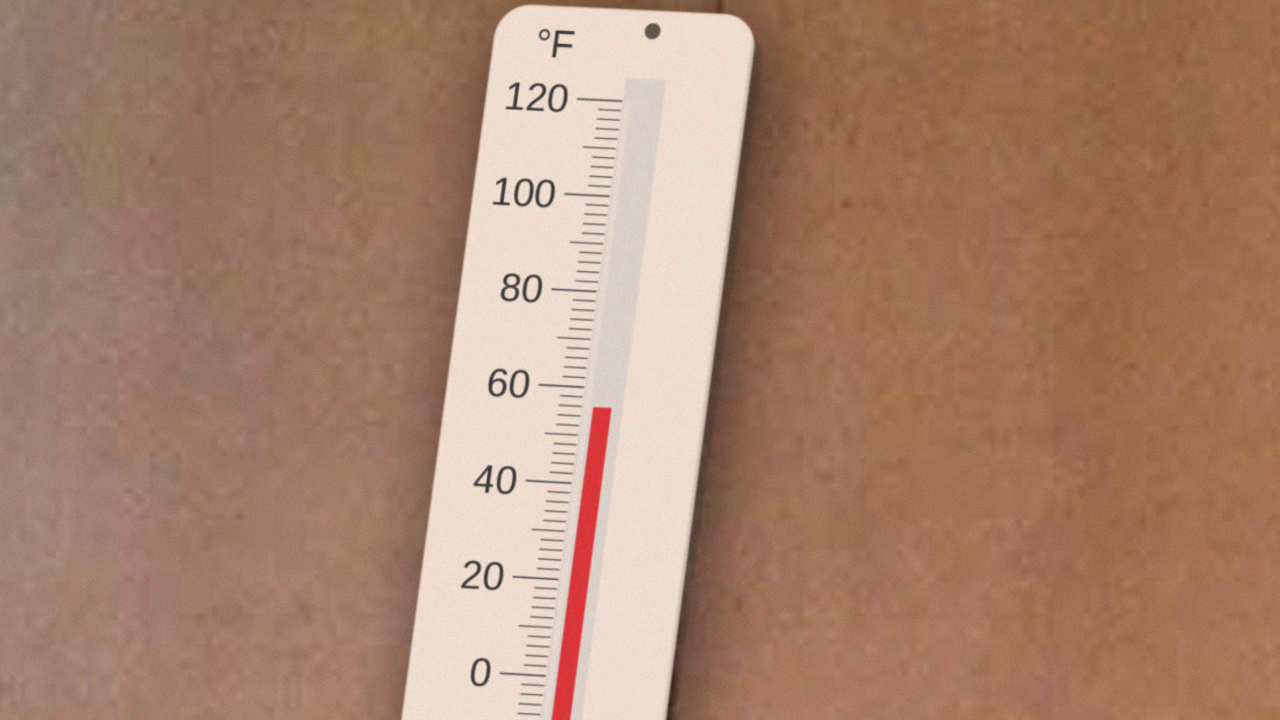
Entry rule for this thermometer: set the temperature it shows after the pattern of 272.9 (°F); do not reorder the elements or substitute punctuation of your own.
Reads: 56 (°F)
